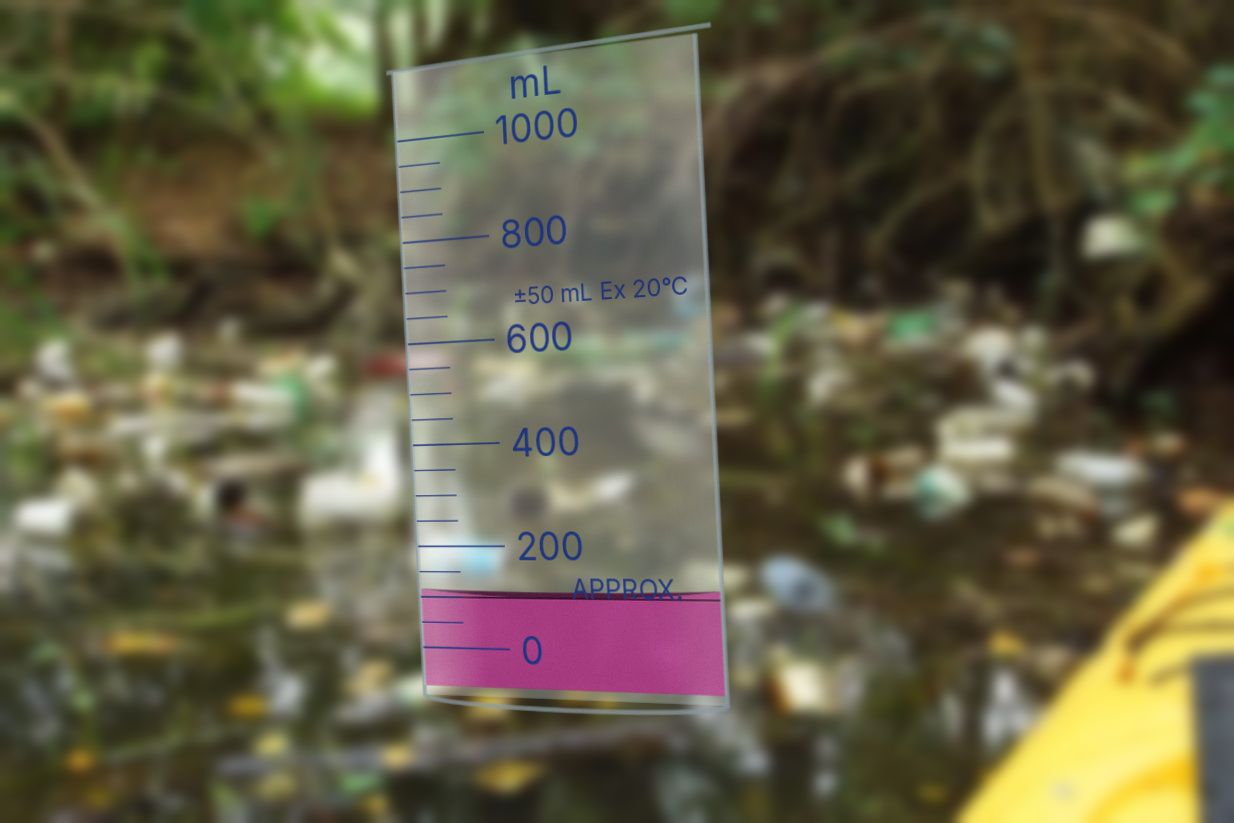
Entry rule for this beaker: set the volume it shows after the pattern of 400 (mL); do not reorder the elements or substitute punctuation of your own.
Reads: 100 (mL)
